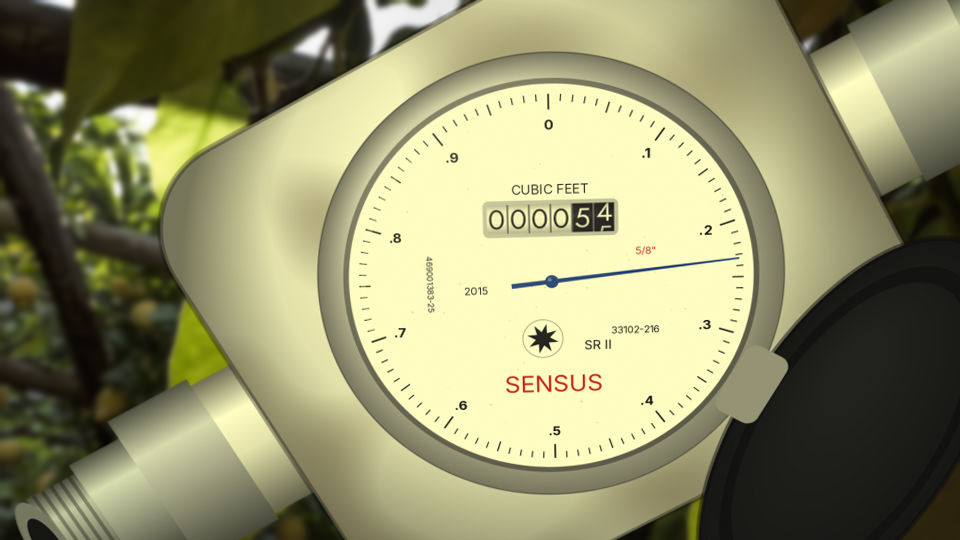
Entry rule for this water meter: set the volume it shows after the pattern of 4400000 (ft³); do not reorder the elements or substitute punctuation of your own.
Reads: 54.23 (ft³)
